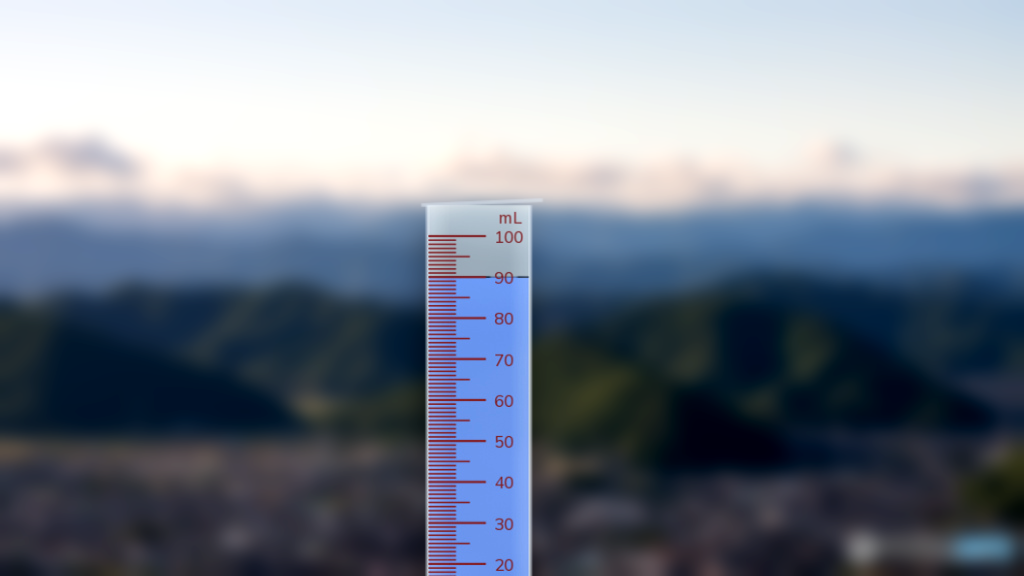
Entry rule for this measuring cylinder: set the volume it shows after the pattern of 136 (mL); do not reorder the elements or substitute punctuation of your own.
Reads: 90 (mL)
